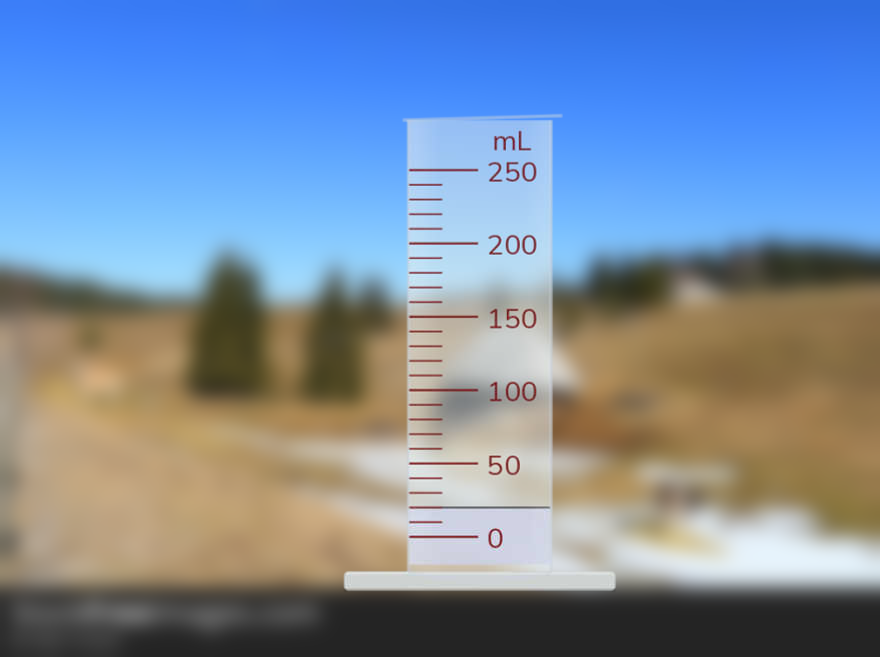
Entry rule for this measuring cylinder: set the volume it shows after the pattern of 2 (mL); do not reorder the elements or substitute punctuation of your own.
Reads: 20 (mL)
